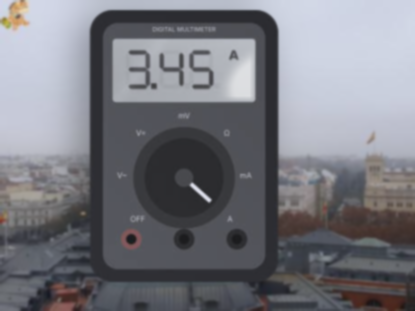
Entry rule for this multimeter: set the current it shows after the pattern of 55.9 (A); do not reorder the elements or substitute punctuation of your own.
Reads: 3.45 (A)
